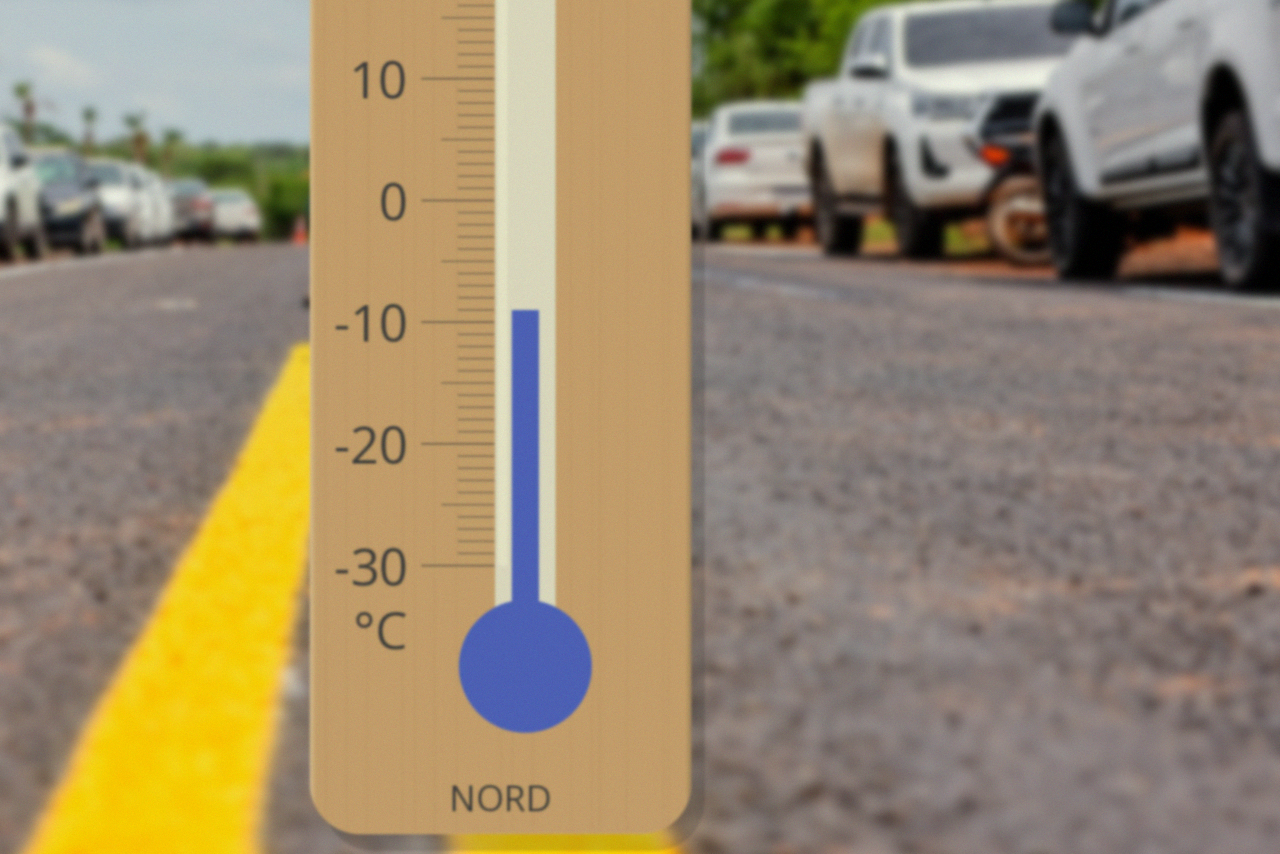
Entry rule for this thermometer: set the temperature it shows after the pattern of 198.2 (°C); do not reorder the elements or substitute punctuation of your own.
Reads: -9 (°C)
